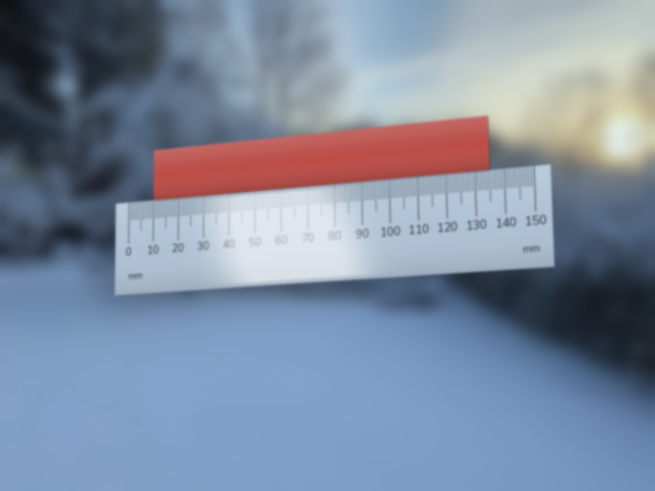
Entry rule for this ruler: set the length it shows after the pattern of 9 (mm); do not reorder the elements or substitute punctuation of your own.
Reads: 125 (mm)
